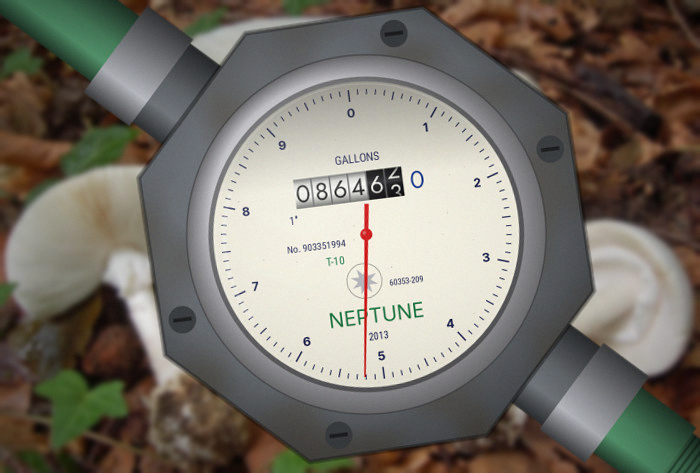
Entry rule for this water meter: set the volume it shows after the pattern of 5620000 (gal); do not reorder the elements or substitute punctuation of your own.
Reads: 864625.2 (gal)
